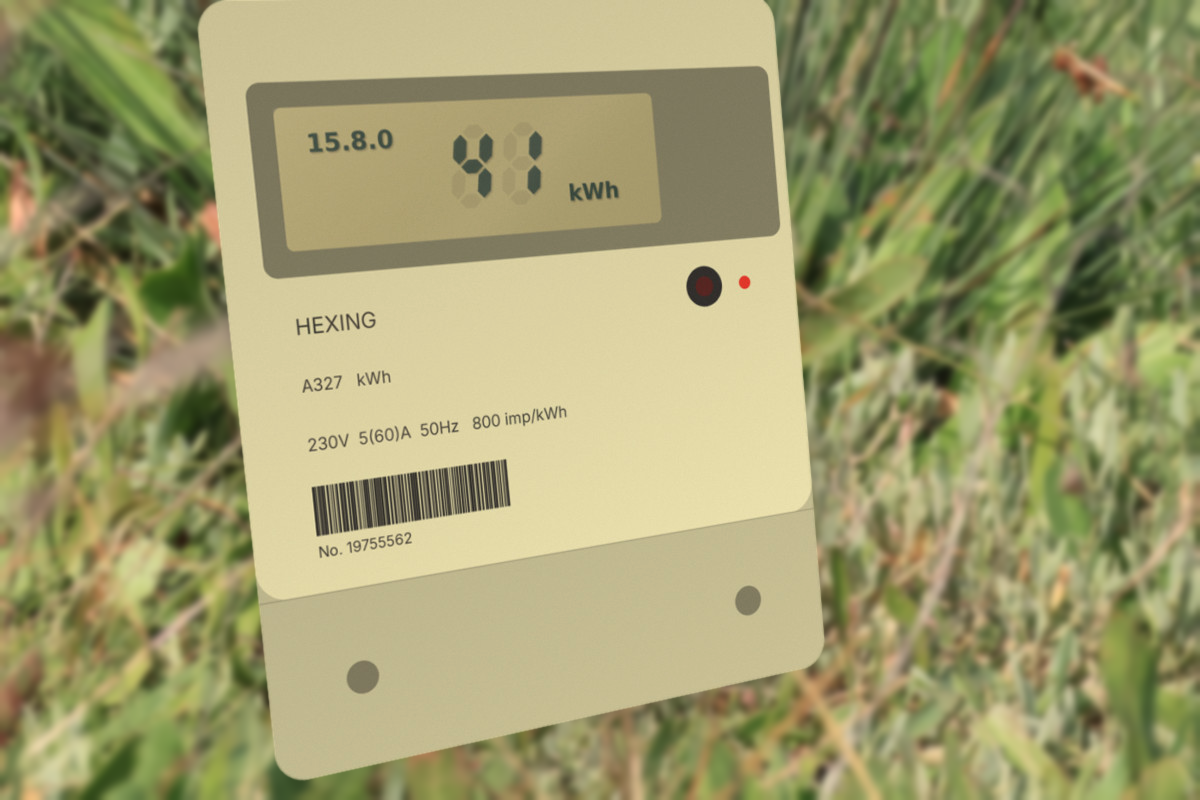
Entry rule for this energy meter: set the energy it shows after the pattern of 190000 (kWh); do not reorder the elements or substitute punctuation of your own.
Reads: 41 (kWh)
